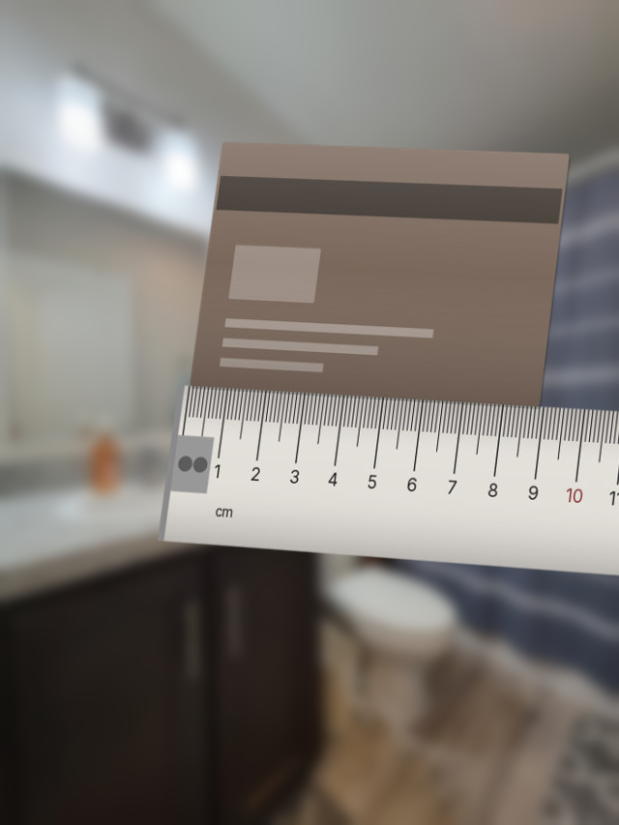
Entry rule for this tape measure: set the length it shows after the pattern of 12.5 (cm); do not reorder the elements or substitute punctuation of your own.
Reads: 8.9 (cm)
